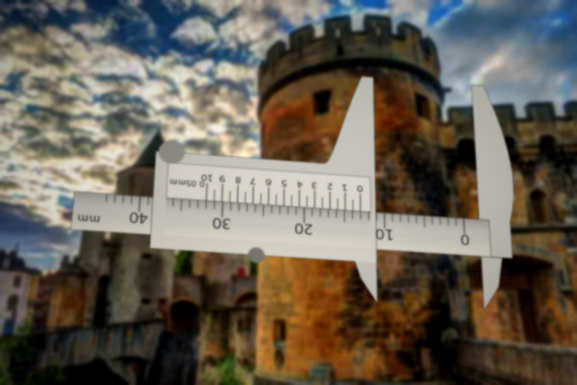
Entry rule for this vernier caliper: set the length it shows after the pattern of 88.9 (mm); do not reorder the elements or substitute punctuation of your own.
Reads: 13.0 (mm)
